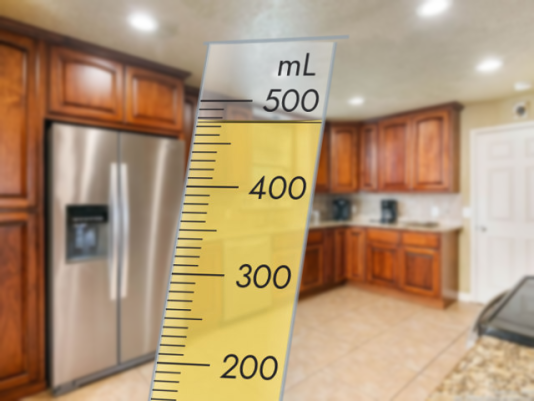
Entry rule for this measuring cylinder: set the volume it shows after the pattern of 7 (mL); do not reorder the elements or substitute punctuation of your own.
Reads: 475 (mL)
